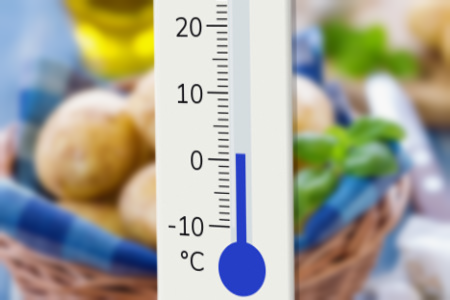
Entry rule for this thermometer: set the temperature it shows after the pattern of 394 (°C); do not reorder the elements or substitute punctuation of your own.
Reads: 1 (°C)
